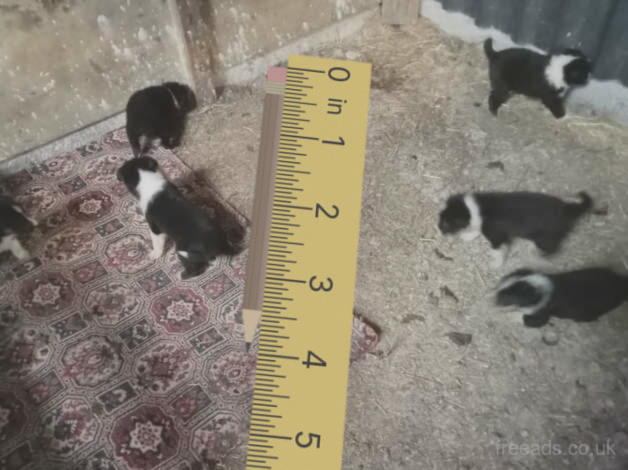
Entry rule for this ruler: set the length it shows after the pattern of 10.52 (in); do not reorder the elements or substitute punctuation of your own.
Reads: 4 (in)
